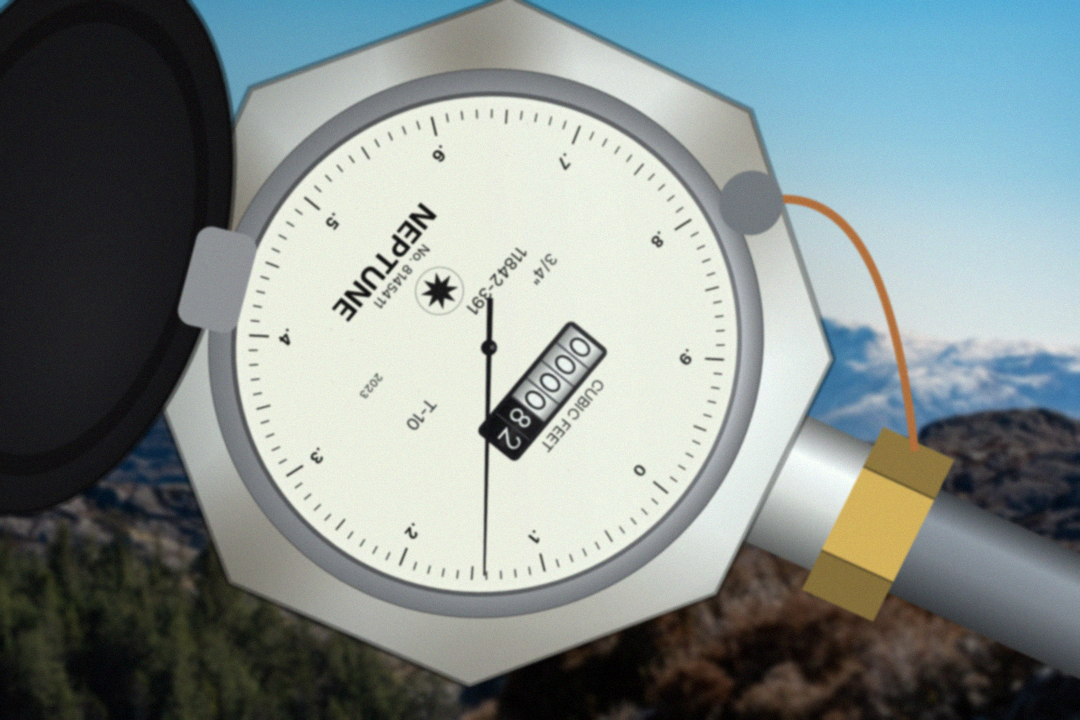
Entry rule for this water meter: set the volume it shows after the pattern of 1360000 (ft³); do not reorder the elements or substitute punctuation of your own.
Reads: 82.14 (ft³)
